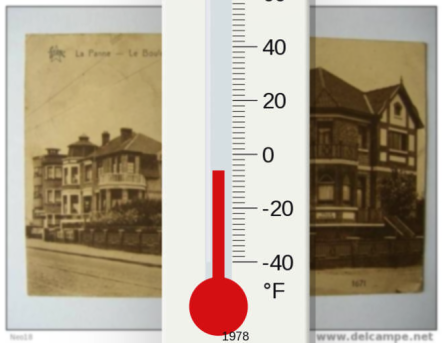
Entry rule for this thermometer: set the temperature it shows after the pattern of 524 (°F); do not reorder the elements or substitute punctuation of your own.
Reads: -6 (°F)
